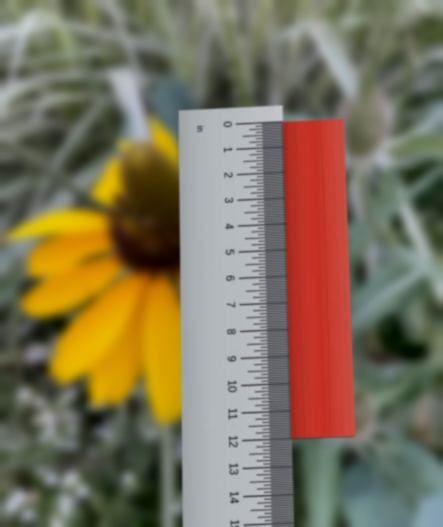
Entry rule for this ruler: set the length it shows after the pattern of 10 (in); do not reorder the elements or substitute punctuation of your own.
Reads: 12 (in)
